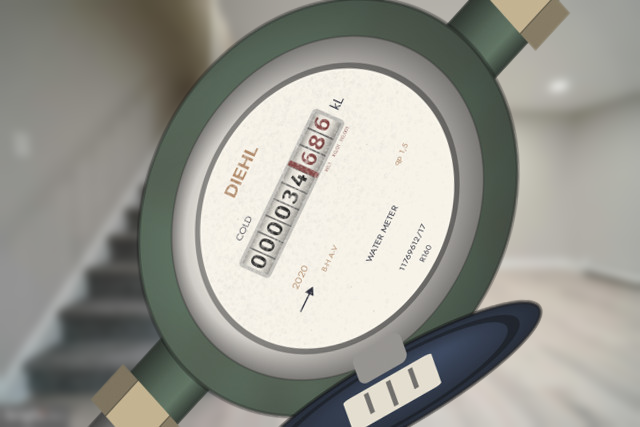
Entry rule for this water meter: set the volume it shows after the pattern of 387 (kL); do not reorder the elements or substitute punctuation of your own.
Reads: 34.686 (kL)
